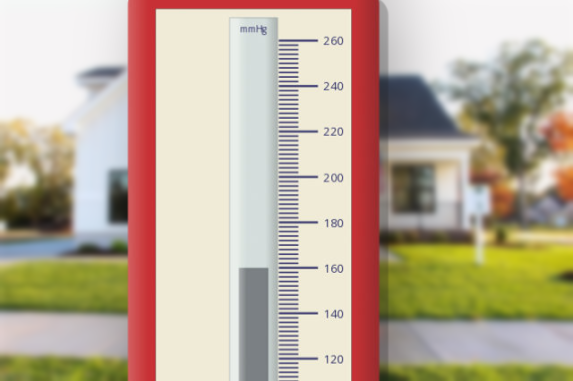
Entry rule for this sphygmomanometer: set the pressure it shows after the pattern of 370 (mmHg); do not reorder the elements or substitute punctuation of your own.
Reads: 160 (mmHg)
